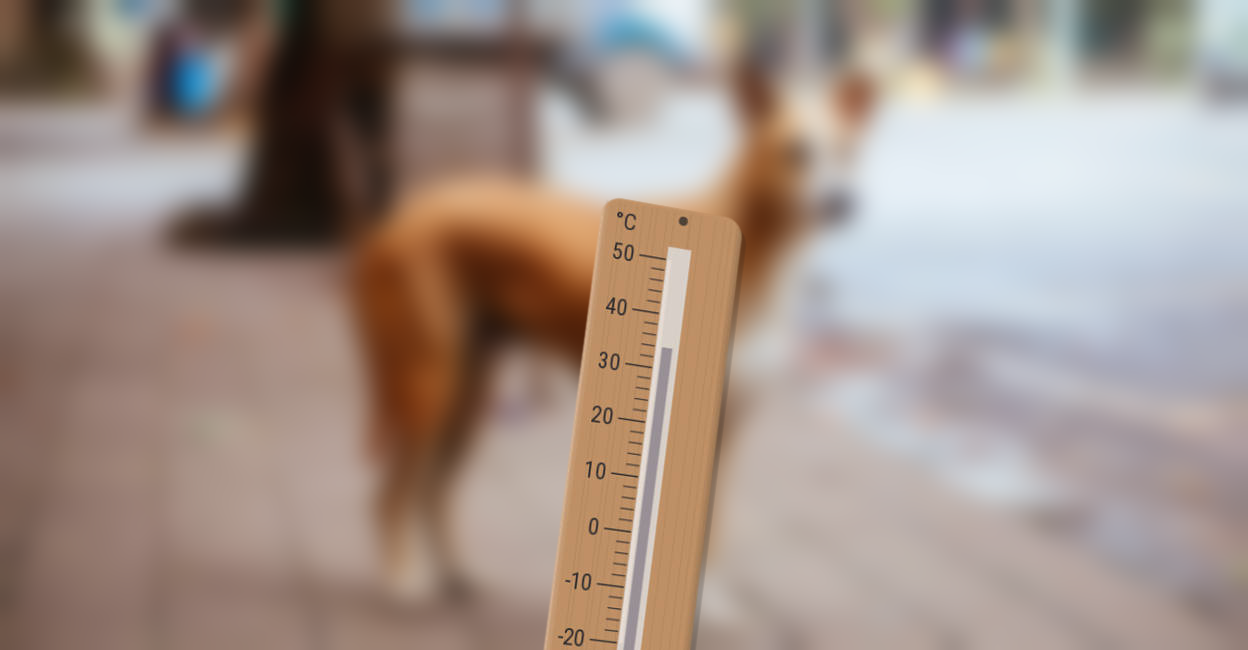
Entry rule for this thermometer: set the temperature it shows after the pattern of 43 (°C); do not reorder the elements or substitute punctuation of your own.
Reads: 34 (°C)
